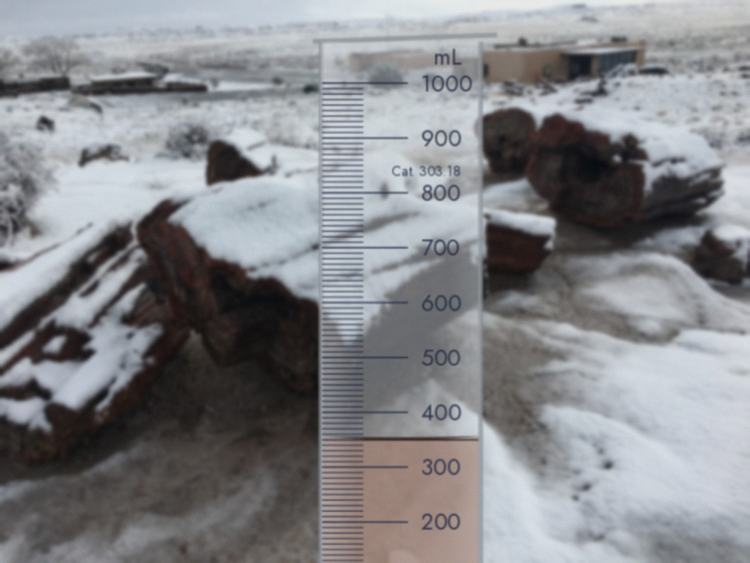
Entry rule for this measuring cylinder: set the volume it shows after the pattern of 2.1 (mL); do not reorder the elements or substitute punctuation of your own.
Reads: 350 (mL)
